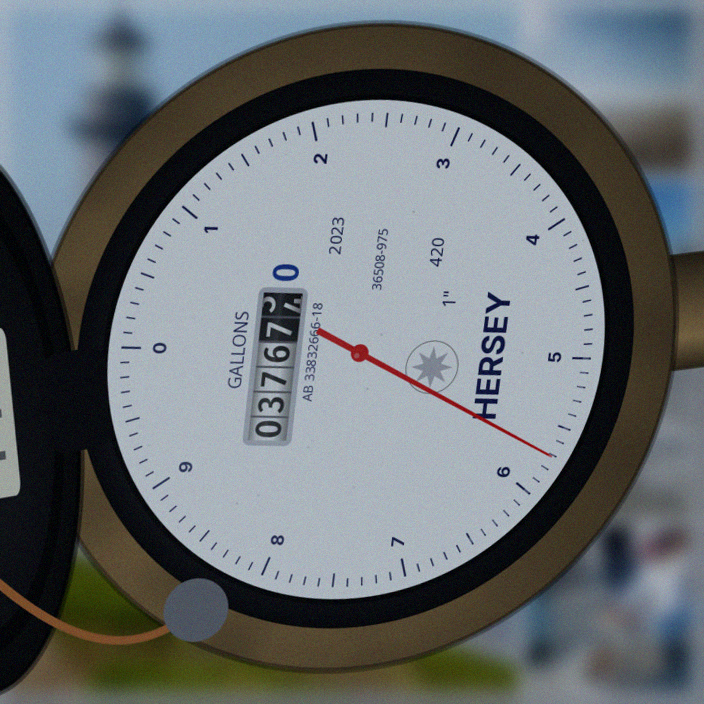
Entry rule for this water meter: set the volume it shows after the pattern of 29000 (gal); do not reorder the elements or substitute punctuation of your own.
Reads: 376735.7 (gal)
